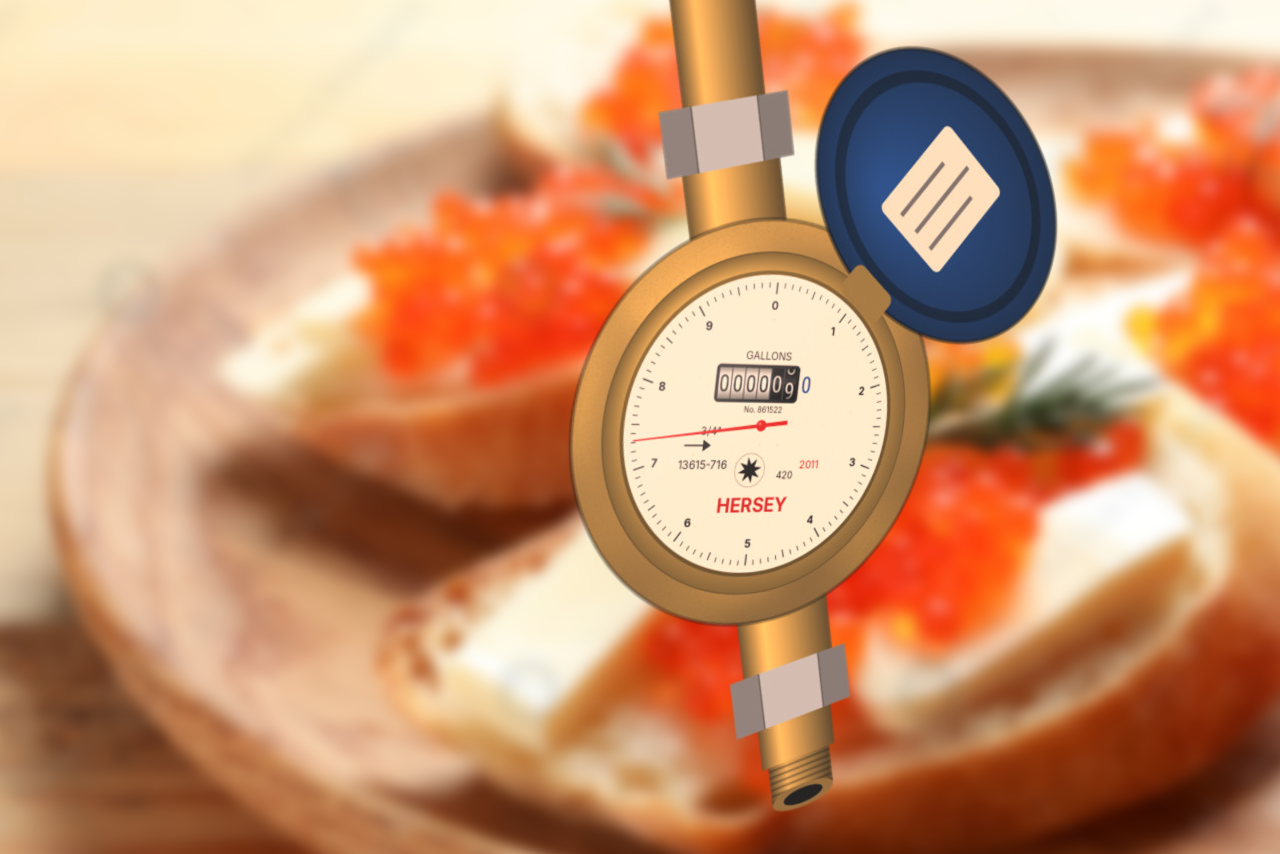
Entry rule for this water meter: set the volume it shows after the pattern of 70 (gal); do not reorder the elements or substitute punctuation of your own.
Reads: 87.3 (gal)
